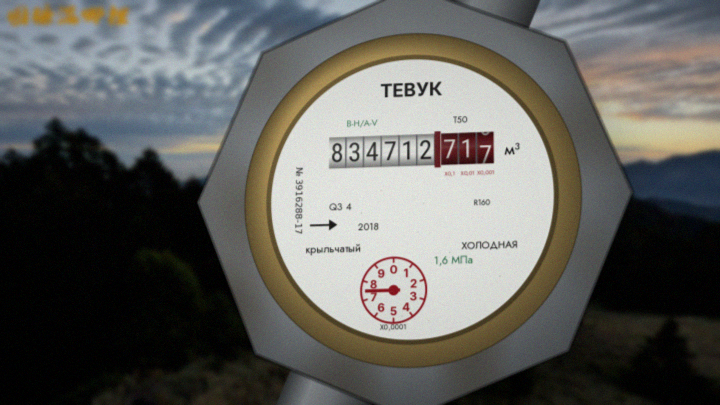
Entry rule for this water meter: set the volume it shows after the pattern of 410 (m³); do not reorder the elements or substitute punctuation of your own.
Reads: 834712.7167 (m³)
